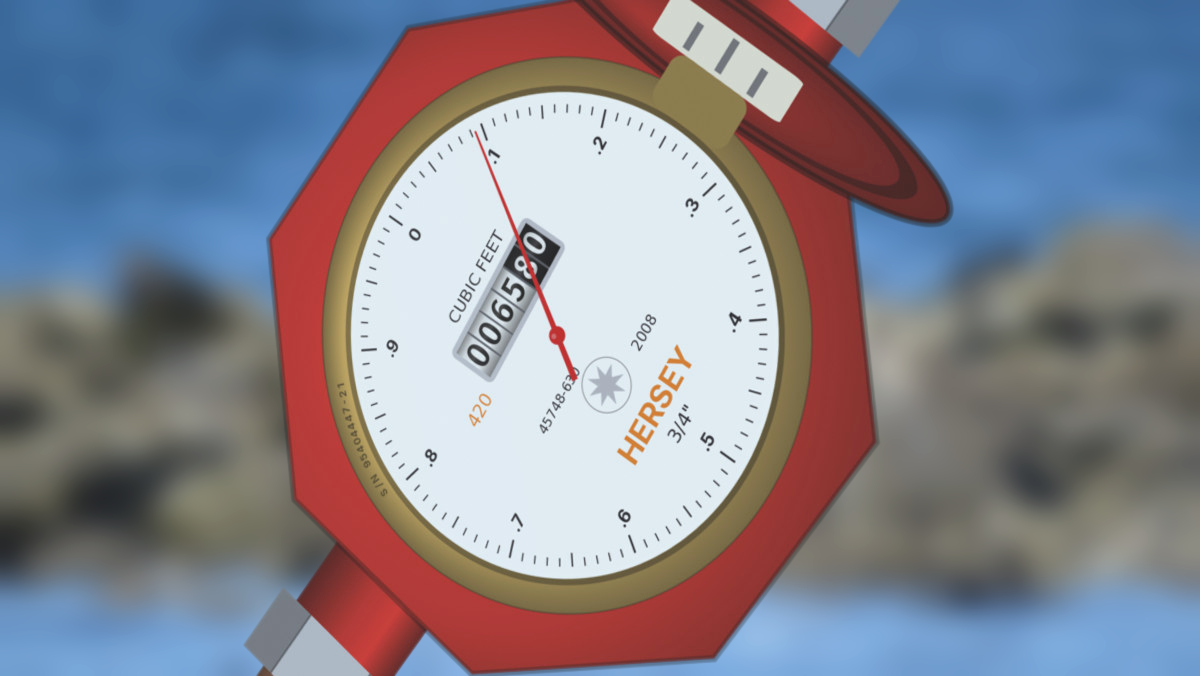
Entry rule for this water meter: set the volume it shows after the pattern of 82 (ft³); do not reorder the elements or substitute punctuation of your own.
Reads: 6580.09 (ft³)
